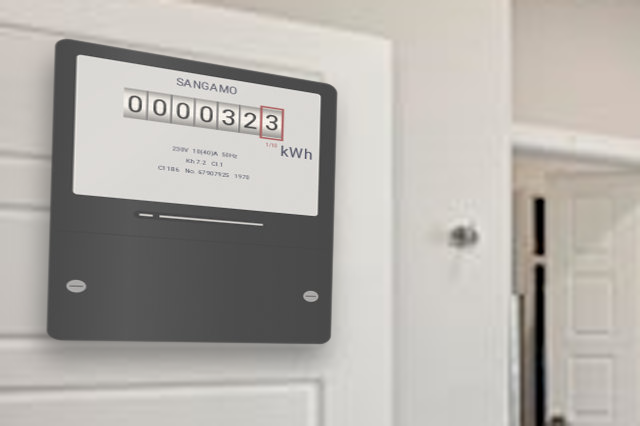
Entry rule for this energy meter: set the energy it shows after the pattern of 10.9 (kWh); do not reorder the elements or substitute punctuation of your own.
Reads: 32.3 (kWh)
